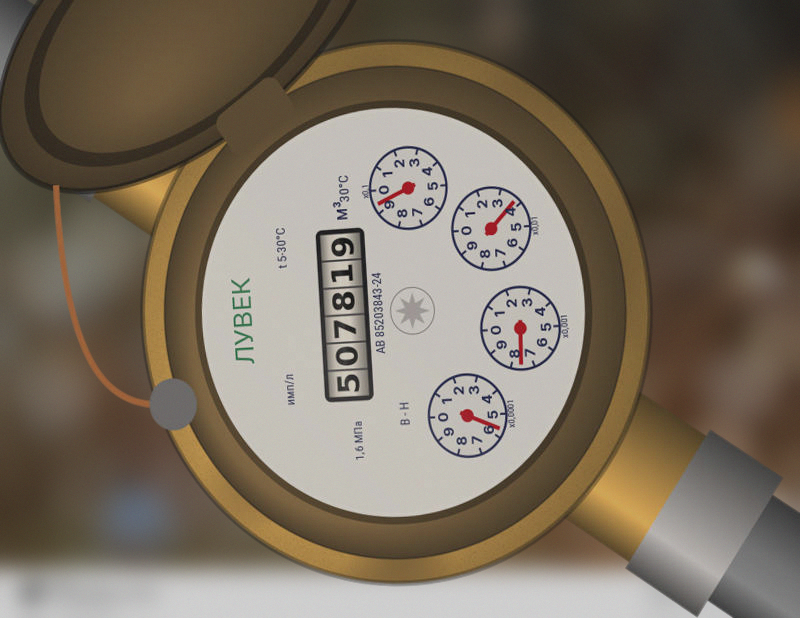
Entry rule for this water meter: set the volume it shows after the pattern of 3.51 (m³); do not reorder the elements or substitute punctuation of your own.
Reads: 507818.9375 (m³)
